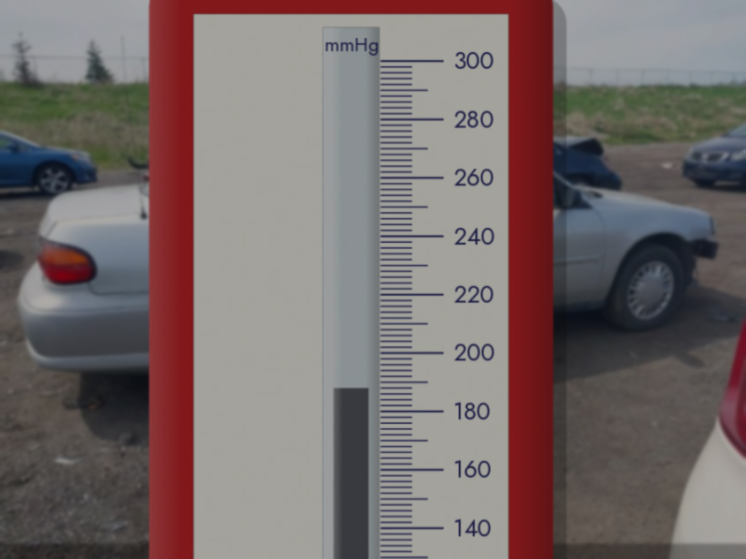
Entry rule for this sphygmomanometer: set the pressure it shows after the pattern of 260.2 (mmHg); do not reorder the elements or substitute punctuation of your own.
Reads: 188 (mmHg)
